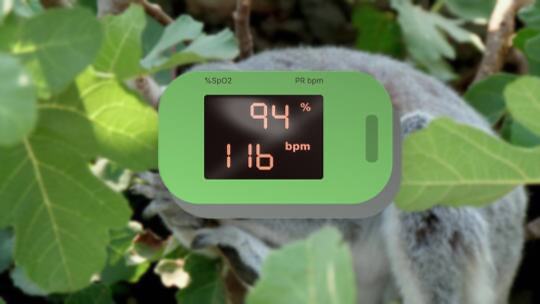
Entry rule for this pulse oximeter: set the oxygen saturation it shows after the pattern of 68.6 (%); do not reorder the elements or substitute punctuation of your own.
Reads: 94 (%)
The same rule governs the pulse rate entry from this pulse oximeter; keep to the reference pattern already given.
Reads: 116 (bpm)
